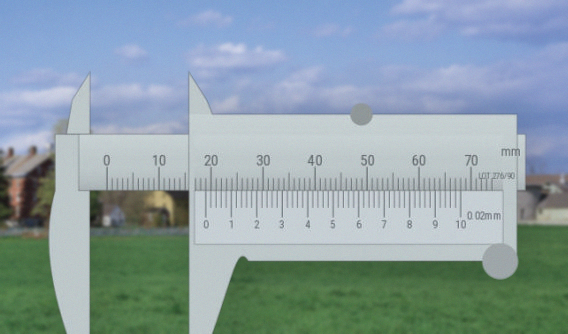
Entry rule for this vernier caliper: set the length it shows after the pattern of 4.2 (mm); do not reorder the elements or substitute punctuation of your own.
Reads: 19.0 (mm)
